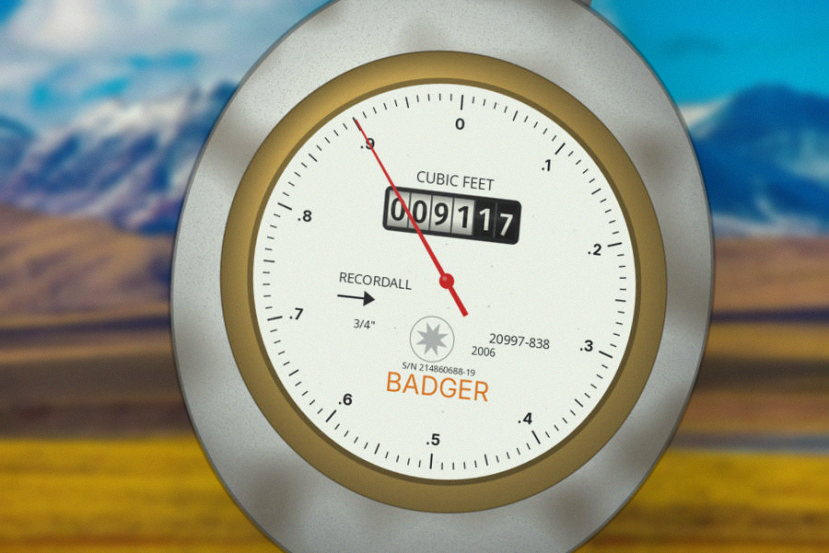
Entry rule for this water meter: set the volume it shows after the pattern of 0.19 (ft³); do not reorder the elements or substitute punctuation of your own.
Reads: 9116.90 (ft³)
